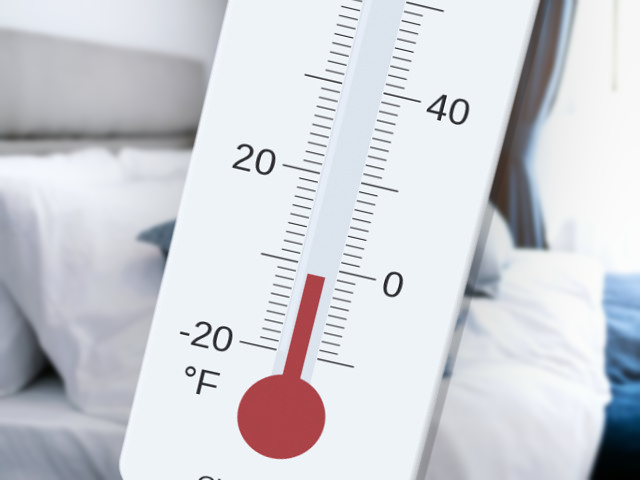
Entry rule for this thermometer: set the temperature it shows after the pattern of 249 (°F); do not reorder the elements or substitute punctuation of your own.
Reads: -2 (°F)
